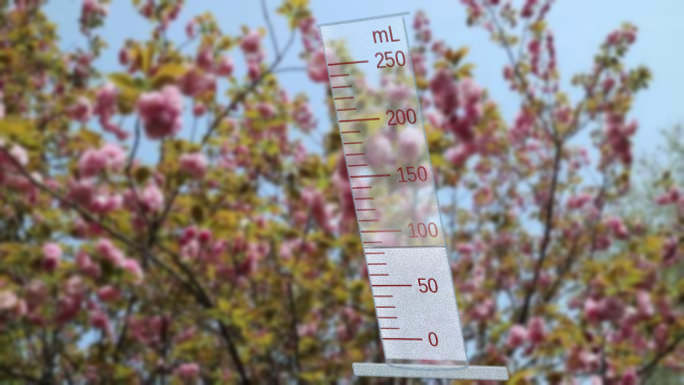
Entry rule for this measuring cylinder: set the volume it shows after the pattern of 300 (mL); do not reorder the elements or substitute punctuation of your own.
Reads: 85 (mL)
